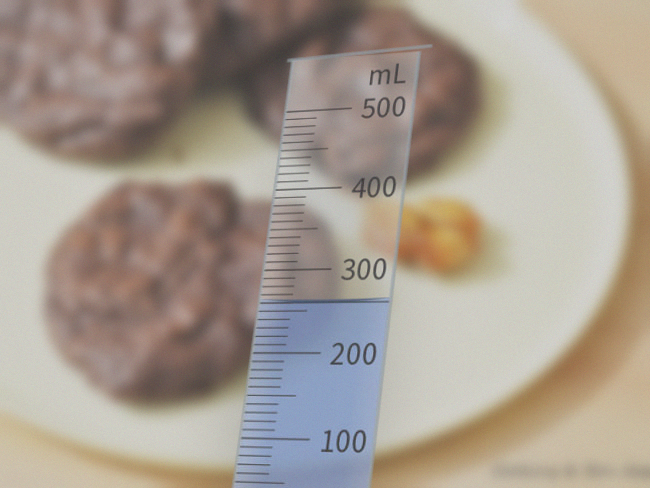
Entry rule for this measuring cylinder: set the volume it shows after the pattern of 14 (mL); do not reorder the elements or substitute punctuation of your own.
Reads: 260 (mL)
